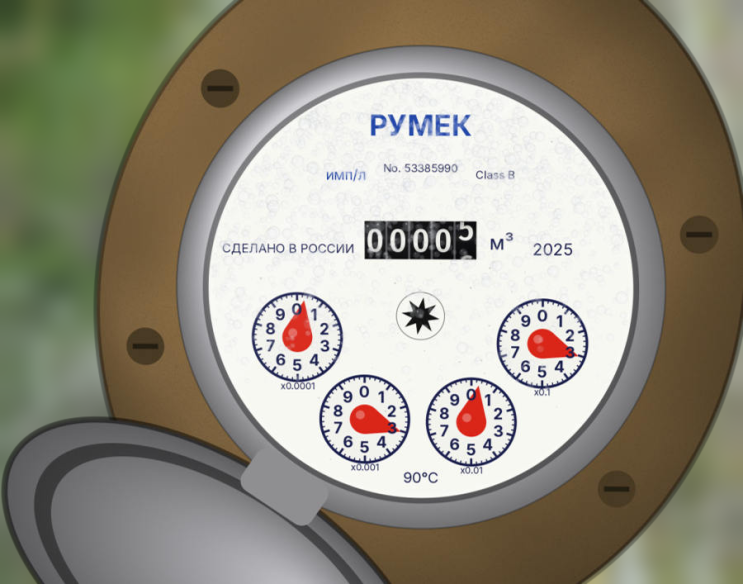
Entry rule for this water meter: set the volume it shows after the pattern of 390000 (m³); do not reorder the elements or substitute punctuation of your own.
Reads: 5.3030 (m³)
